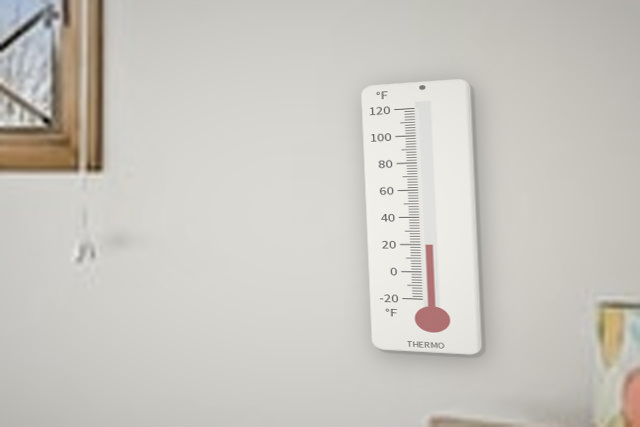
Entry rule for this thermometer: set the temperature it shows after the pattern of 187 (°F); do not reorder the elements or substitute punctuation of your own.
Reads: 20 (°F)
